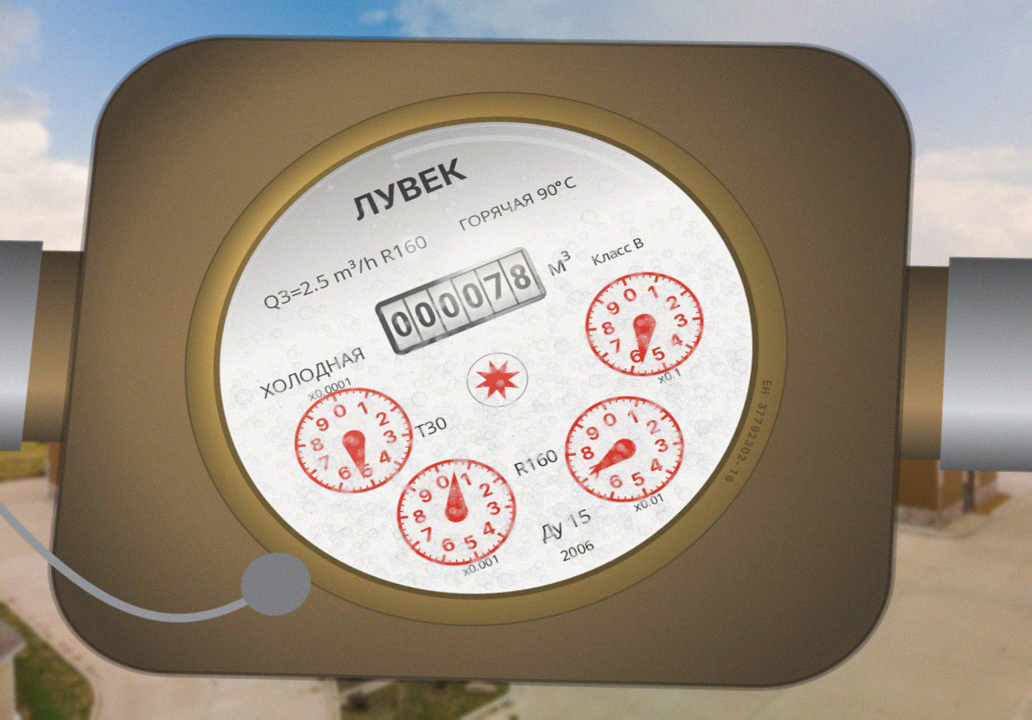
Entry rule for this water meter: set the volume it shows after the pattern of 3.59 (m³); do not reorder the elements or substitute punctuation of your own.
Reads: 78.5705 (m³)
